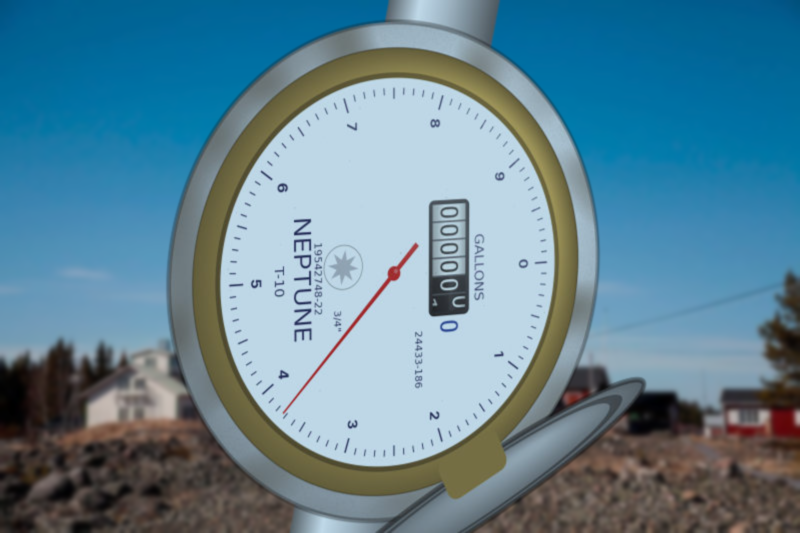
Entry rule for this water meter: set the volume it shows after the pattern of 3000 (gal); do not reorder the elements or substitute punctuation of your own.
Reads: 3.7 (gal)
